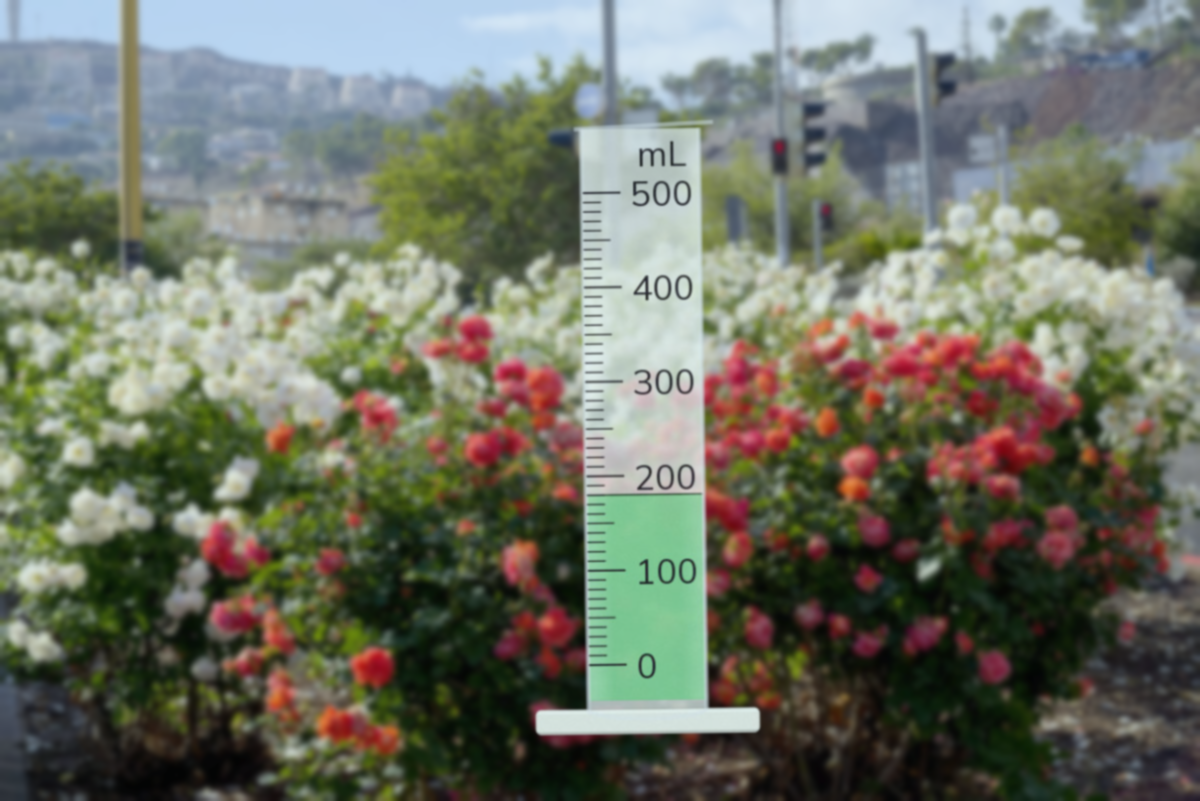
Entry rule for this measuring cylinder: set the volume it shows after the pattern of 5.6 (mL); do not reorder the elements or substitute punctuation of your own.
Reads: 180 (mL)
